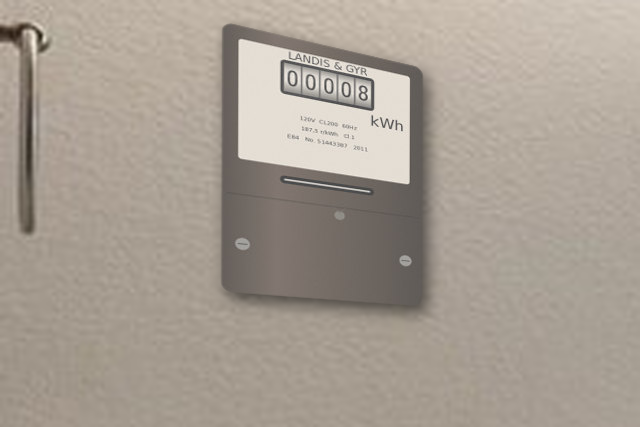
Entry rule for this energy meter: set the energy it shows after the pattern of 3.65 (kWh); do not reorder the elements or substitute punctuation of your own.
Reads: 8 (kWh)
